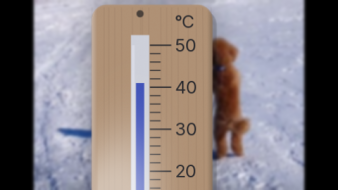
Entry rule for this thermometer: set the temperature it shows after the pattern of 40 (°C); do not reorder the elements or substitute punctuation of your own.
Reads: 41 (°C)
